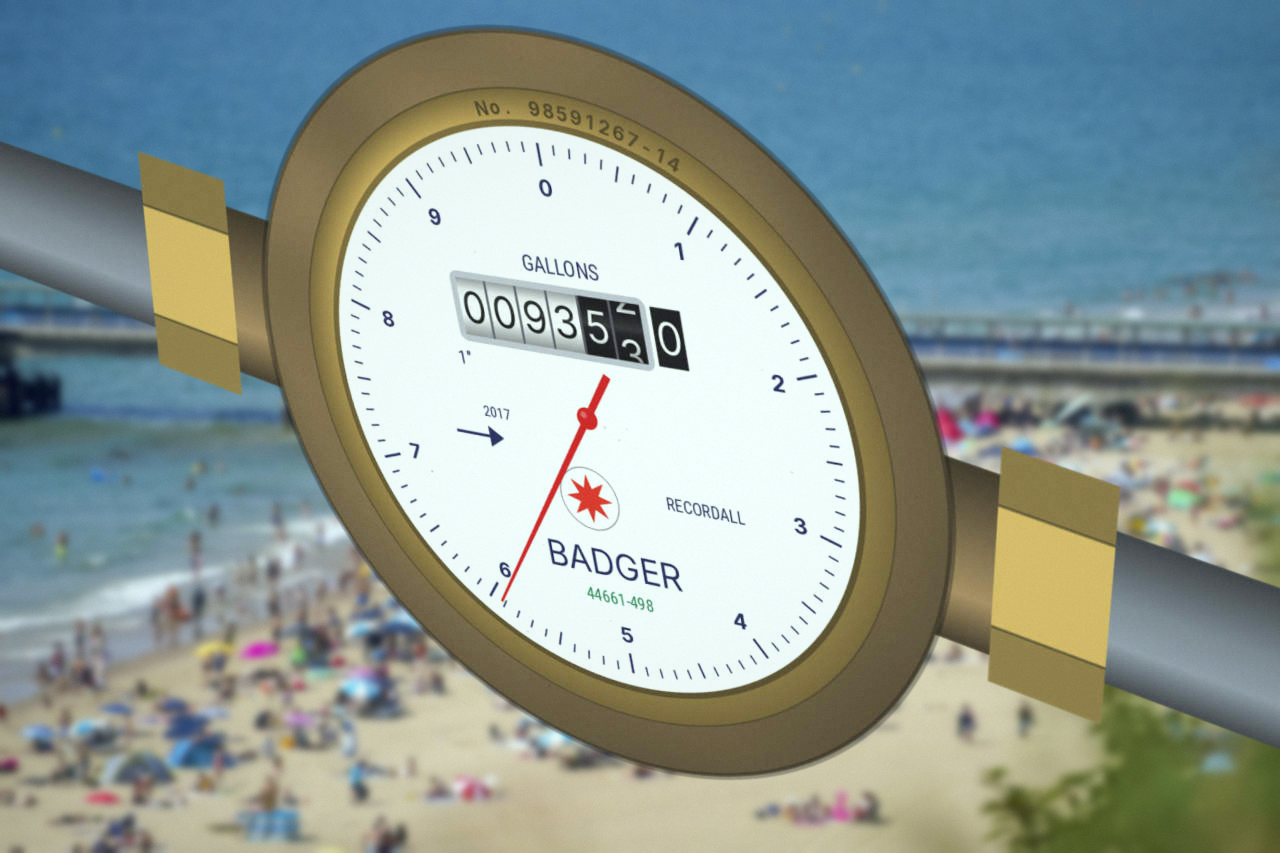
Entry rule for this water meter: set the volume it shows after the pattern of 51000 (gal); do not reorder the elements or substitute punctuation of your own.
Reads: 93525.9 (gal)
